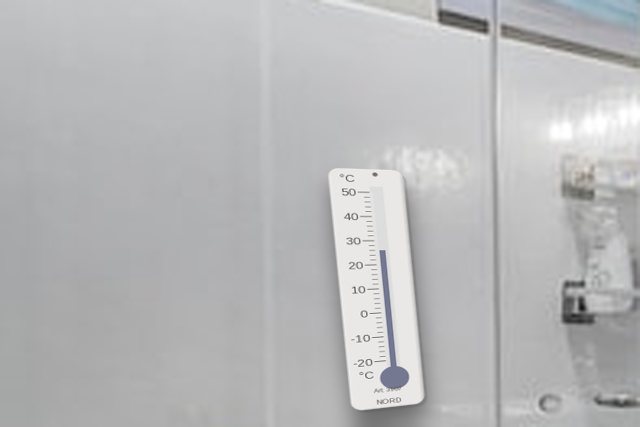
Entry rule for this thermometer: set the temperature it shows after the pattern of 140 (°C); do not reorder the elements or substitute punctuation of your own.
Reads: 26 (°C)
